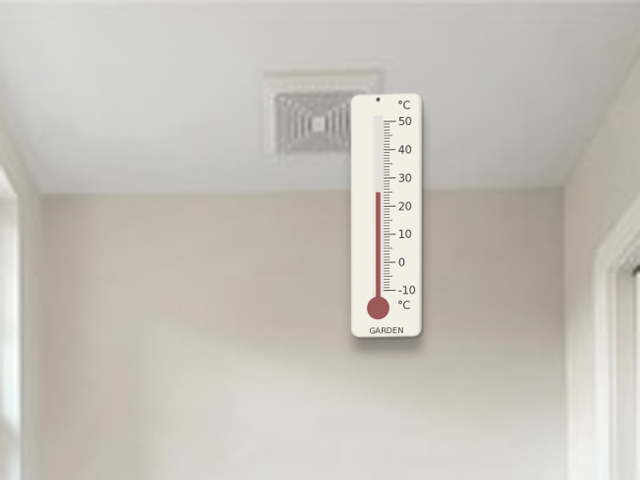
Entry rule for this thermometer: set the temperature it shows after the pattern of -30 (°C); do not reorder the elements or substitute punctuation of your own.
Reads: 25 (°C)
